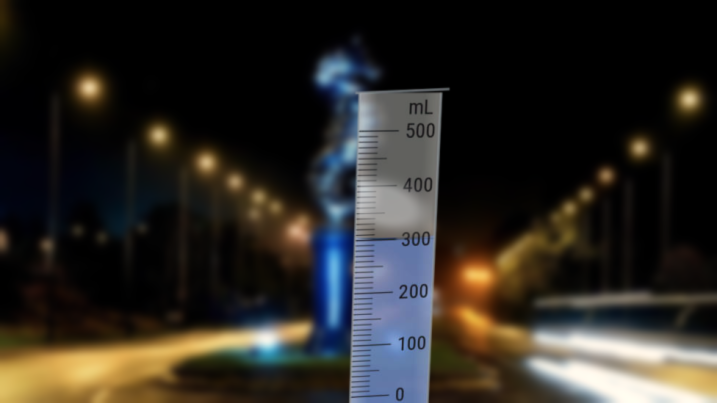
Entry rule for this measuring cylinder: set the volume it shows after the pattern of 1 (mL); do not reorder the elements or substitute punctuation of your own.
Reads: 300 (mL)
